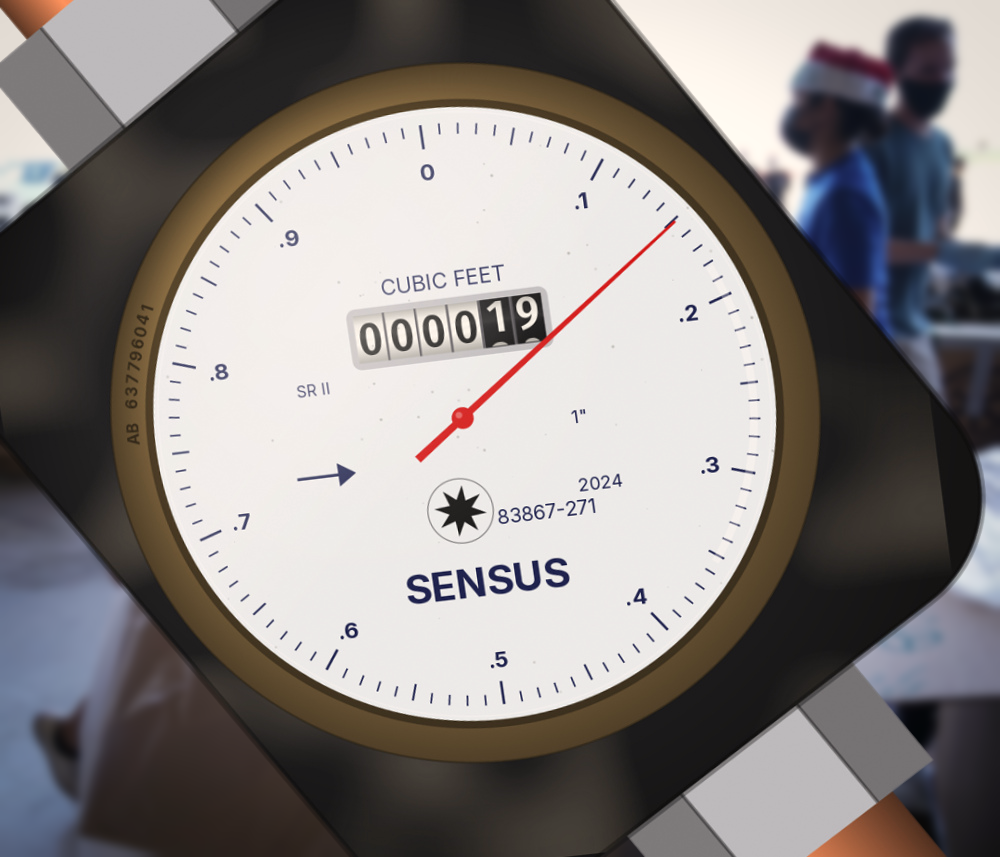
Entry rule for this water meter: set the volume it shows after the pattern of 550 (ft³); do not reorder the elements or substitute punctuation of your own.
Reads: 19.15 (ft³)
